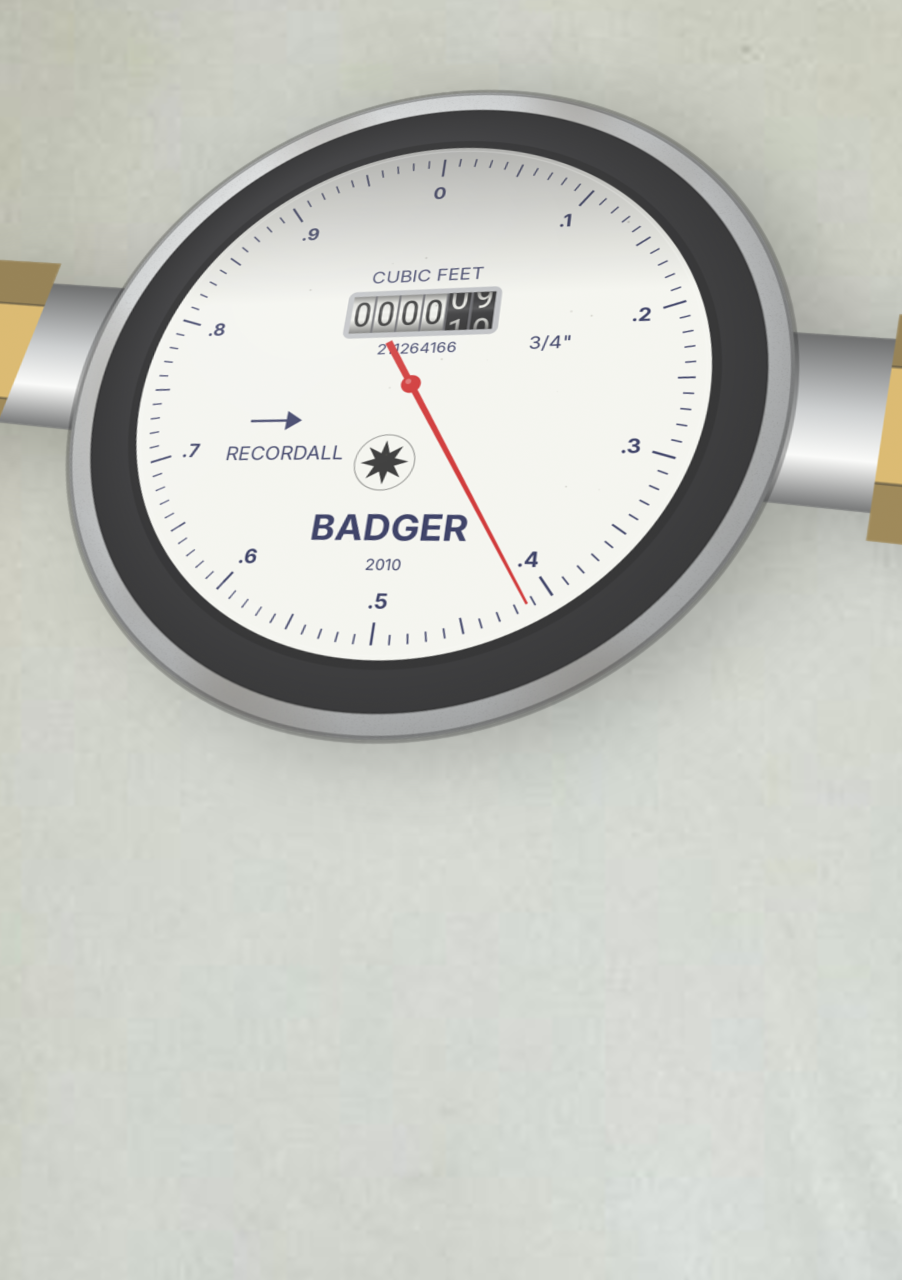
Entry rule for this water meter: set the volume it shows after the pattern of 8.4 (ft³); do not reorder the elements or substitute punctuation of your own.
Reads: 9.41 (ft³)
